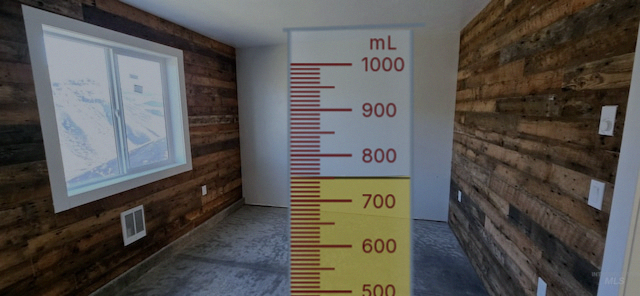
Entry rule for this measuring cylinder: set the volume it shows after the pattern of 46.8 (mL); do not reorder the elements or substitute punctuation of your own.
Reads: 750 (mL)
